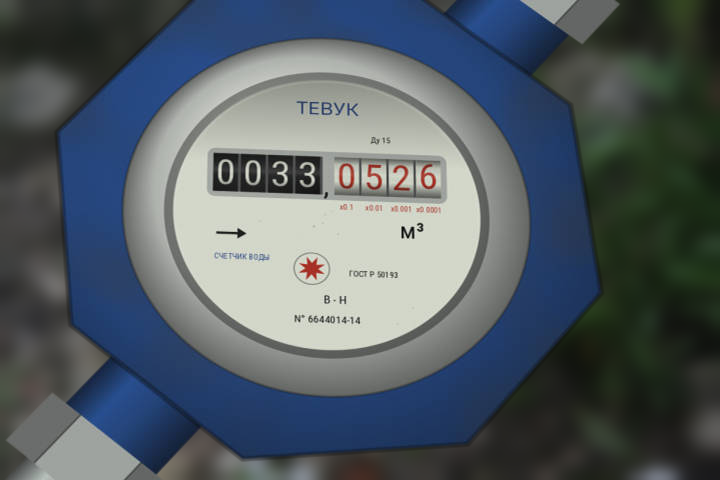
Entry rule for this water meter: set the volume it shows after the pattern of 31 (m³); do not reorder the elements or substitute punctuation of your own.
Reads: 33.0526 (m³)
